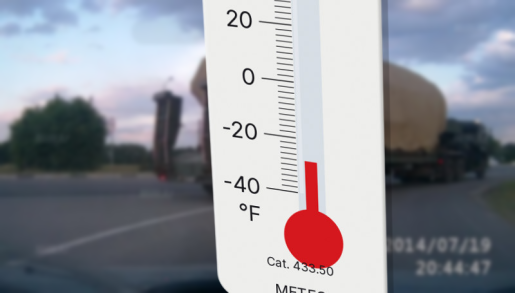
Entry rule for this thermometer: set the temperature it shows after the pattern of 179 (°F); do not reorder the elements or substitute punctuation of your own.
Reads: -28 (°F)
